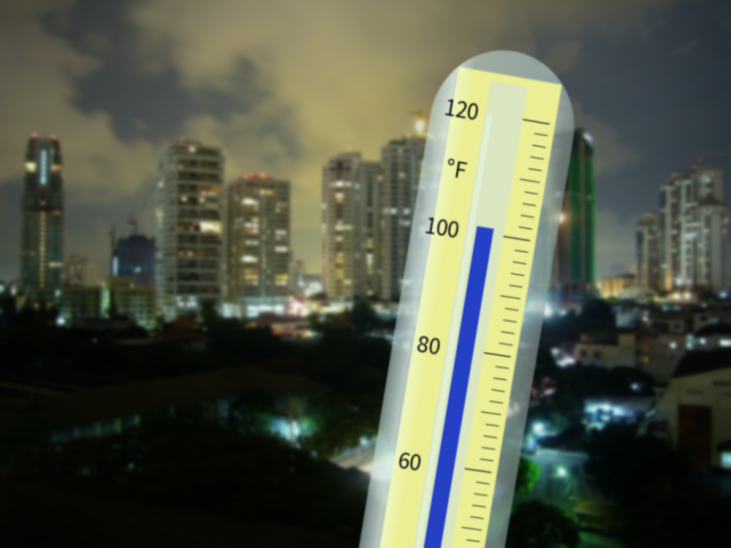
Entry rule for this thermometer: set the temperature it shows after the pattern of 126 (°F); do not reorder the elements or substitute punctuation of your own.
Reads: 101 (°F)
